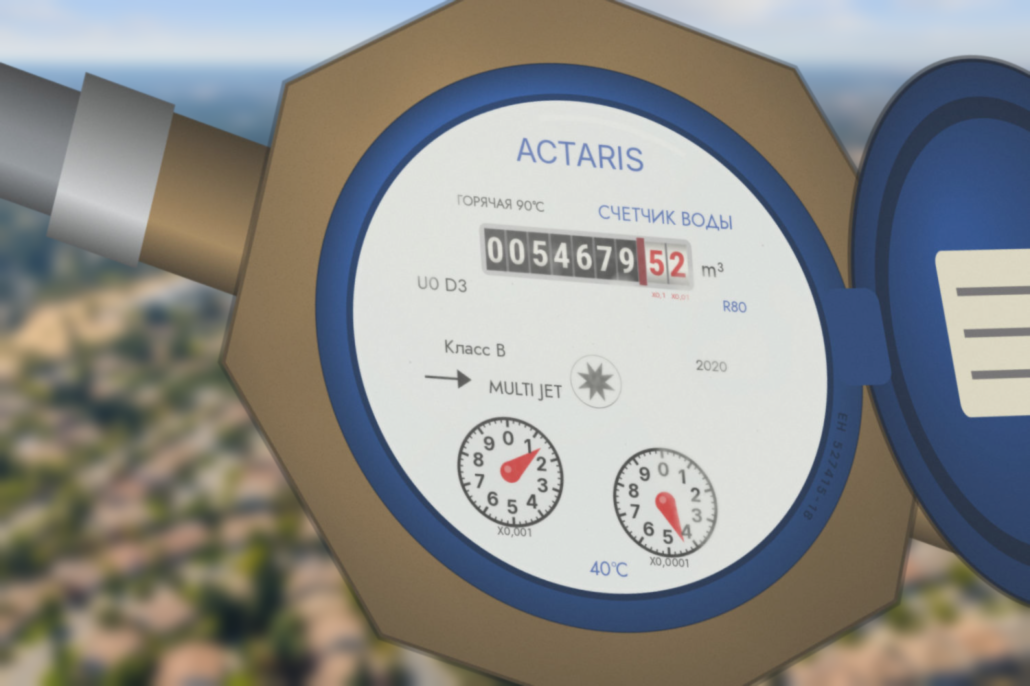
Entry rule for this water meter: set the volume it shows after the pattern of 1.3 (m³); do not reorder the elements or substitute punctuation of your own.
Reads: 54679.5214 (m³)
